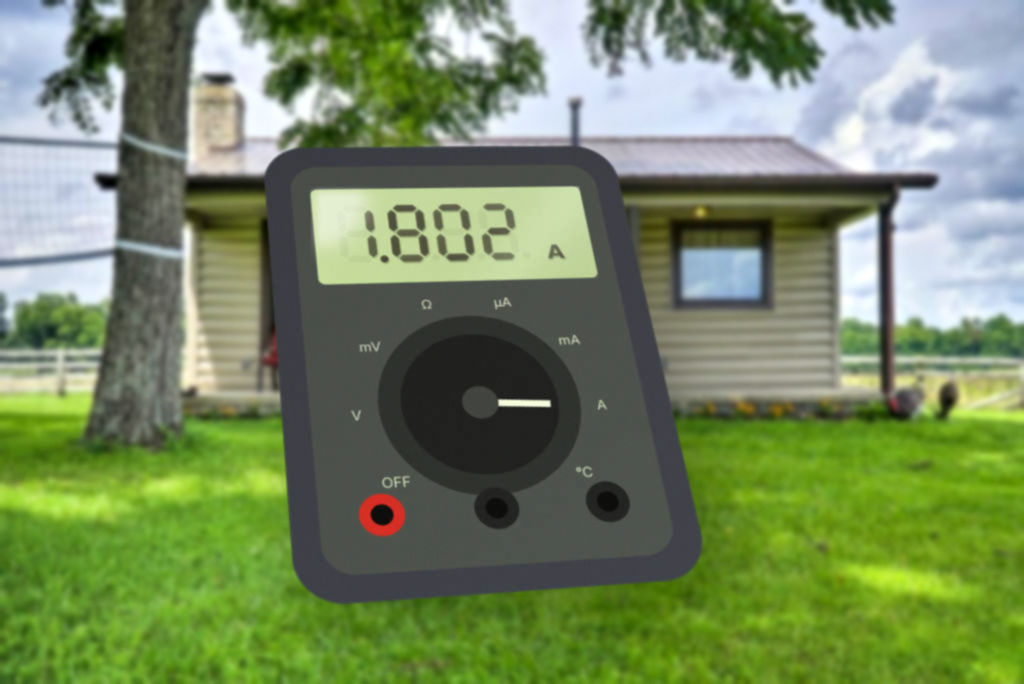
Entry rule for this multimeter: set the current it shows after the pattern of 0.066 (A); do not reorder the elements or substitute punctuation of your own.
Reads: 1.802 (A)
